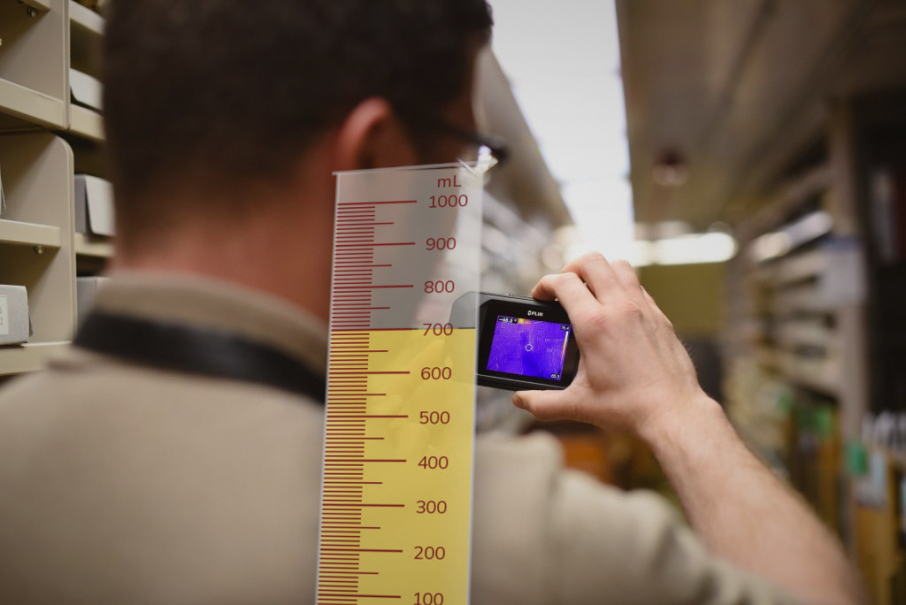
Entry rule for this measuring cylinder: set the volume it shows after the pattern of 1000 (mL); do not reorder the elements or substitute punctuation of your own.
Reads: 700 (mL)
